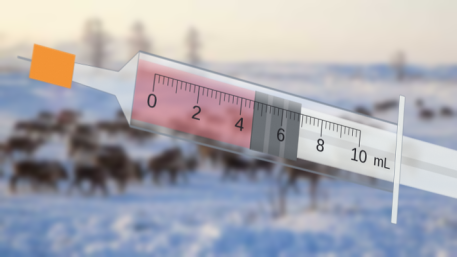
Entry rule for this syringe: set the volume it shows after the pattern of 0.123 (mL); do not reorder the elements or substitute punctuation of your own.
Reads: 4.6 (mL)
